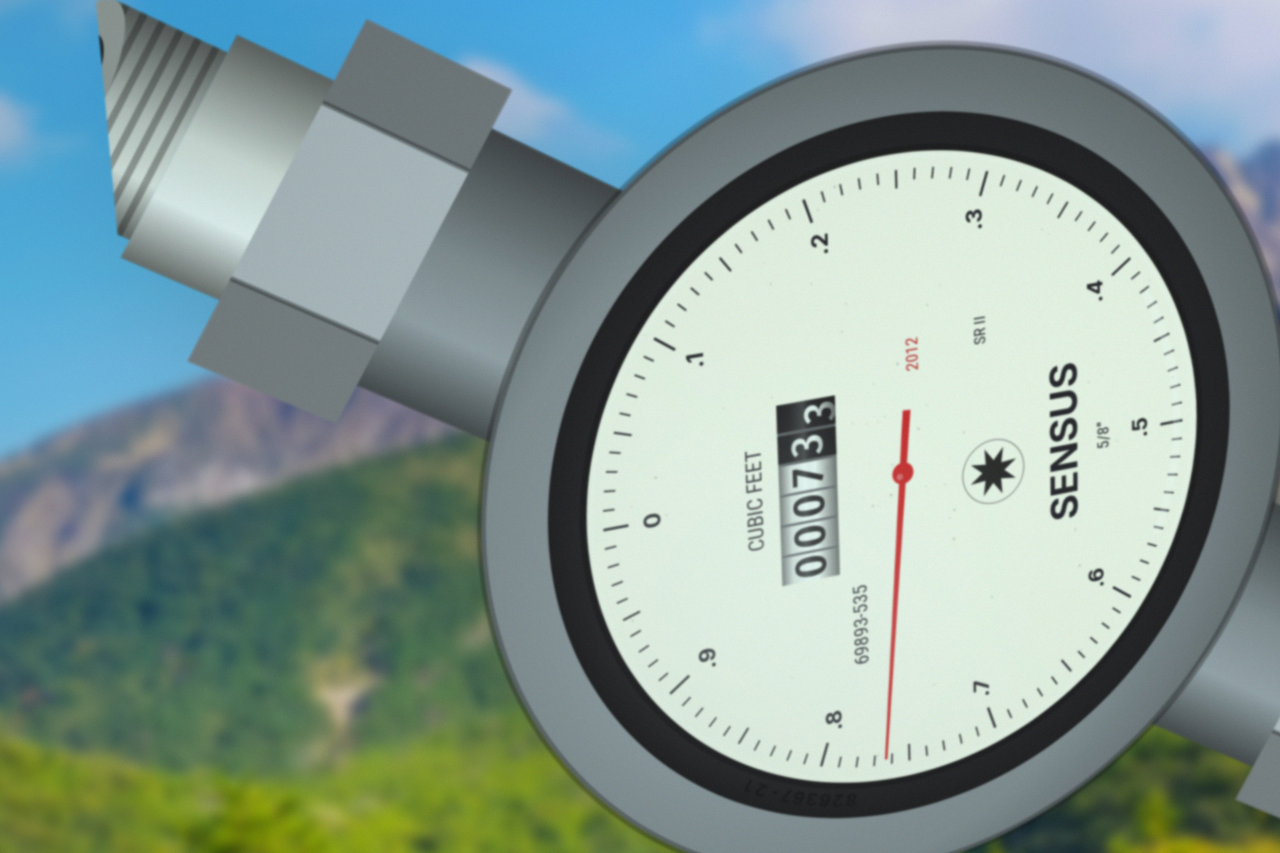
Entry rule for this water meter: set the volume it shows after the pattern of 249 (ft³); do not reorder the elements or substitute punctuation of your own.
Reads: 732.76 (ft³)
